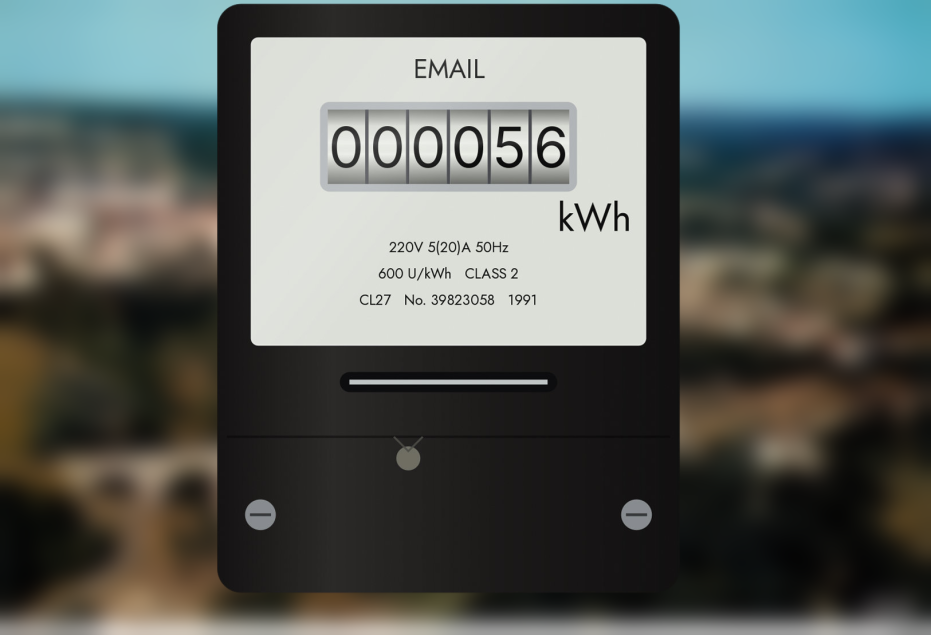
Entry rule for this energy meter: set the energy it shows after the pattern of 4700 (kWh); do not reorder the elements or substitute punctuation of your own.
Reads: 56 (kWh)
